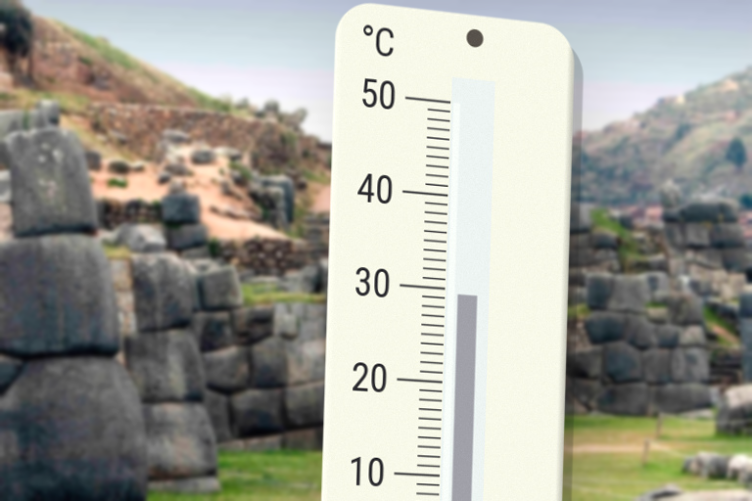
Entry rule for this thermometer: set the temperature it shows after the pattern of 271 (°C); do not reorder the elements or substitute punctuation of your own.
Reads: 29.5 (°C)
